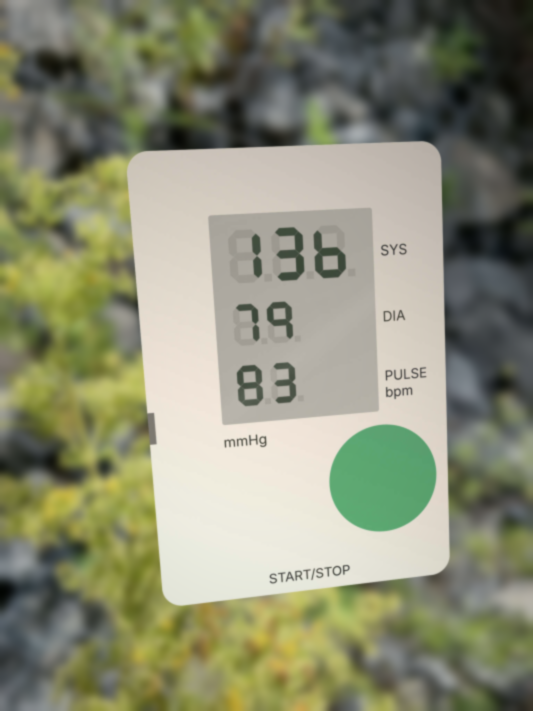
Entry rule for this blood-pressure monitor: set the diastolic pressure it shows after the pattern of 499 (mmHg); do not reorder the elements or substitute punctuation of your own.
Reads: 79 (mmHg)
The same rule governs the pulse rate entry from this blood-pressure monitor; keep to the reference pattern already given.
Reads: 83 (bpm)
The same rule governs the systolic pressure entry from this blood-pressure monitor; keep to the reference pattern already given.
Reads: 136 (mmHg)
